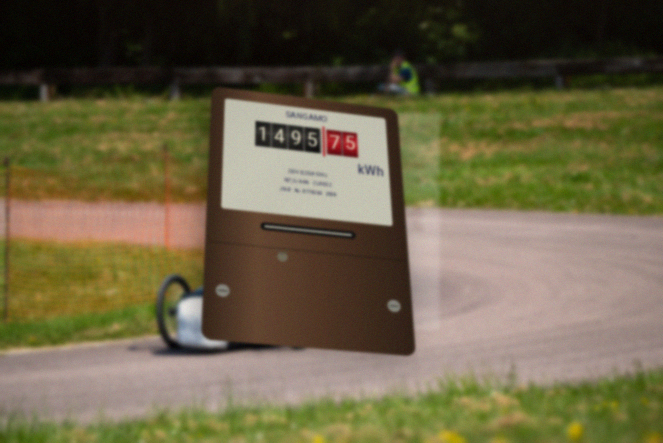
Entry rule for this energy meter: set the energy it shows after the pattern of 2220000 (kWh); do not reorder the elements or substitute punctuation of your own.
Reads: 1495.75 (kWh)
